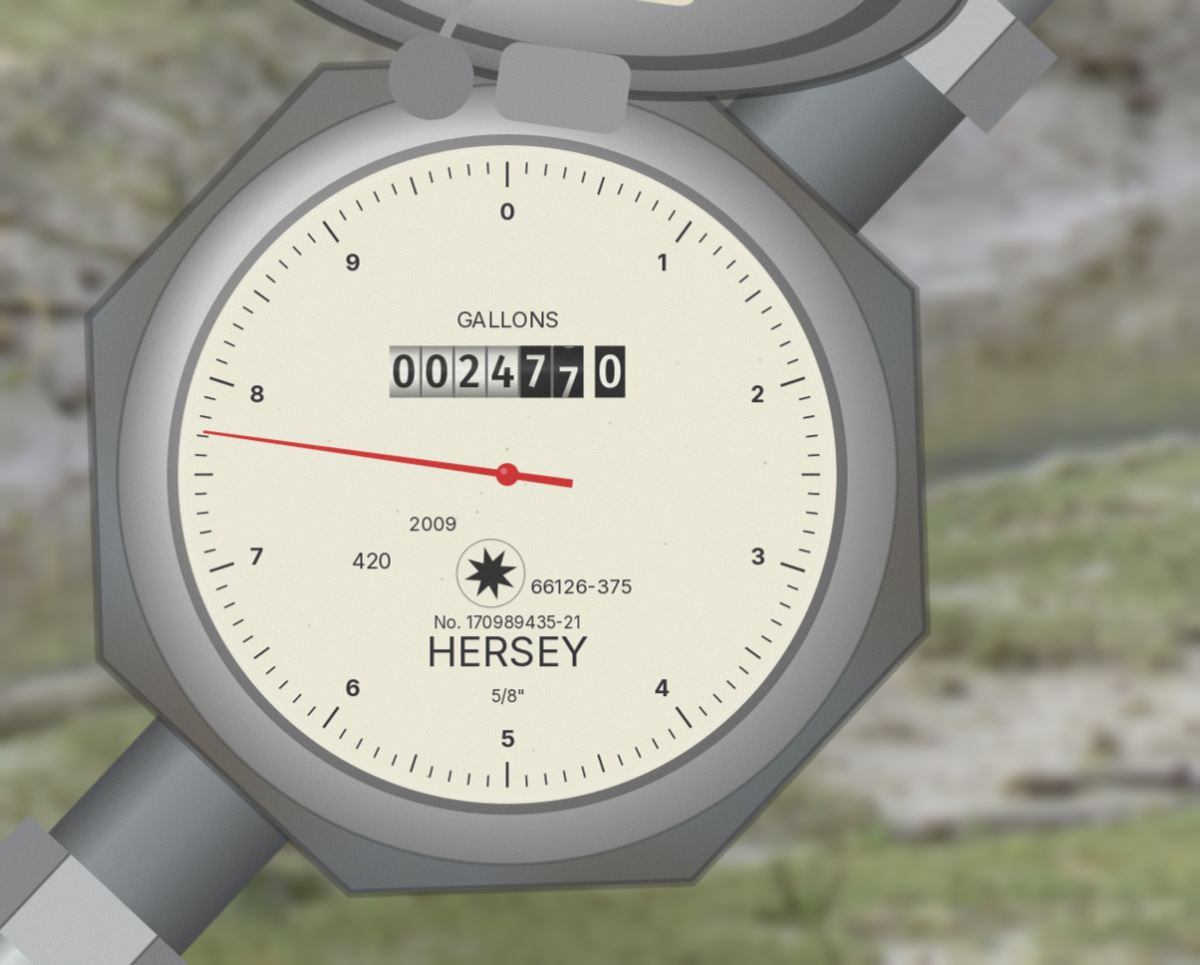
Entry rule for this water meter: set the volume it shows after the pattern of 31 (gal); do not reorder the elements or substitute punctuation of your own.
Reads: 24767.7 (gal)
